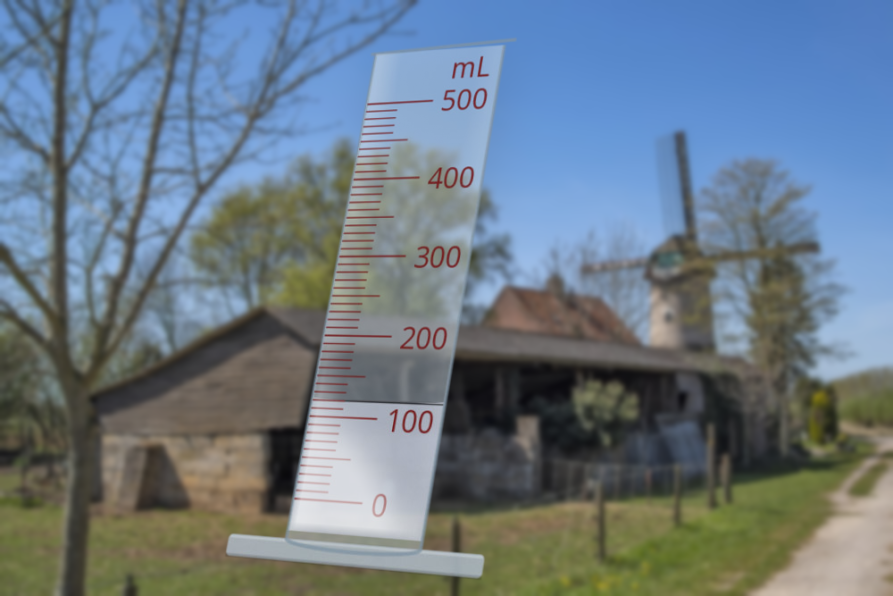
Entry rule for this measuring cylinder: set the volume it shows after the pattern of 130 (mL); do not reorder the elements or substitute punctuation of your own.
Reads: 120 (mL)
